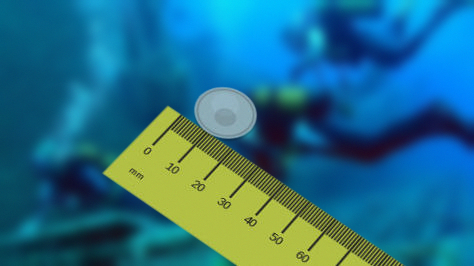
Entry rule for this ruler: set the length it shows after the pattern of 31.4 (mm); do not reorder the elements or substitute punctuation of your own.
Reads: 20 (mm)
